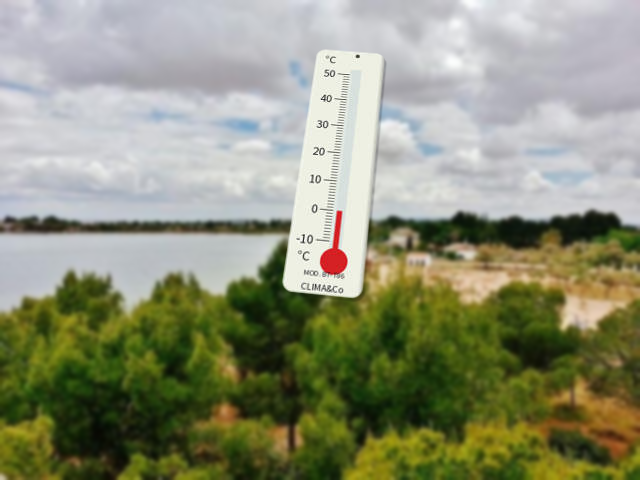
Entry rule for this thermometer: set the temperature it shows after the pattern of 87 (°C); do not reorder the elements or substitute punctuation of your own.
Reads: 0 (°C)
